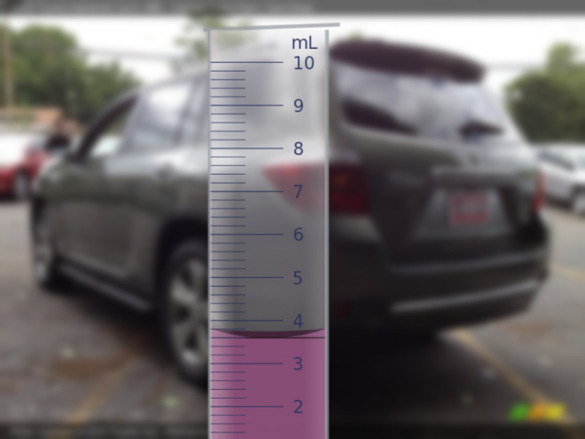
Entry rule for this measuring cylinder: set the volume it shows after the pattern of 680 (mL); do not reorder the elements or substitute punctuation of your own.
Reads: 3.6 (mL)
